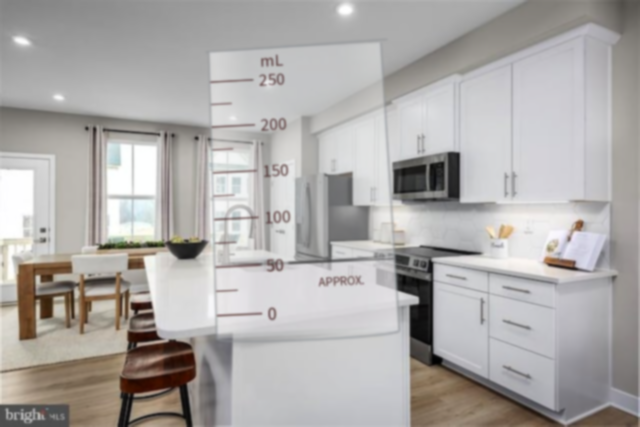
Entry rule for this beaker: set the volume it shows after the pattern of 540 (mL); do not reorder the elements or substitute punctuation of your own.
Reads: 50 (mL)
